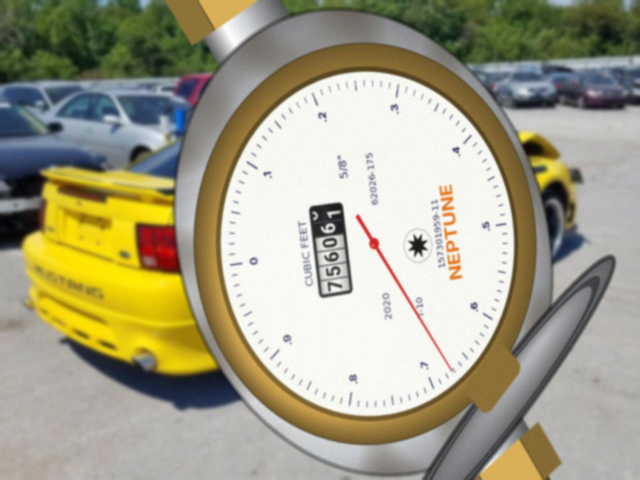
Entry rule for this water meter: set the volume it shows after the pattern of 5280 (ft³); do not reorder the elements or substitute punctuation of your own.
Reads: 756060.67 (ft³)
